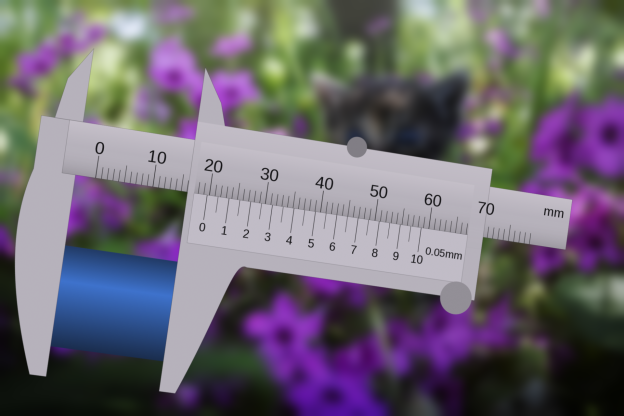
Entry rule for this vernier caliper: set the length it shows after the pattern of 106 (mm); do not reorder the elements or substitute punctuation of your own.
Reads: 19.6 (mm)
